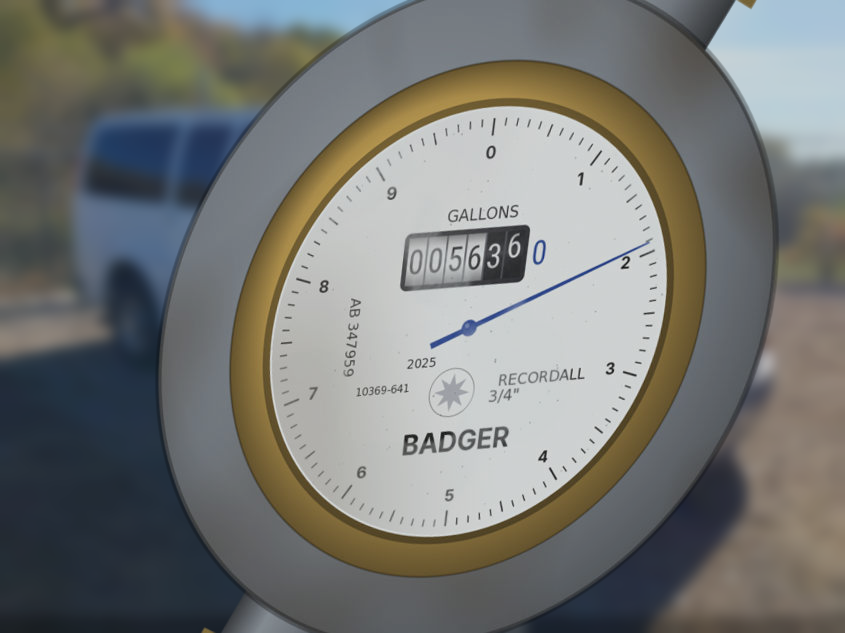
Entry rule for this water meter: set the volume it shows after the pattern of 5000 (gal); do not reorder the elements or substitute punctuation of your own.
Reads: 56361.9 (gal)
